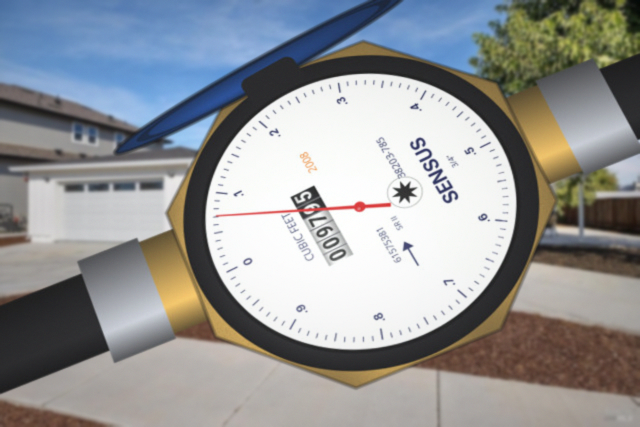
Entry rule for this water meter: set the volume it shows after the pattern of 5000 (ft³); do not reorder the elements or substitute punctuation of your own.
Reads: 9795.07 (ft³)
